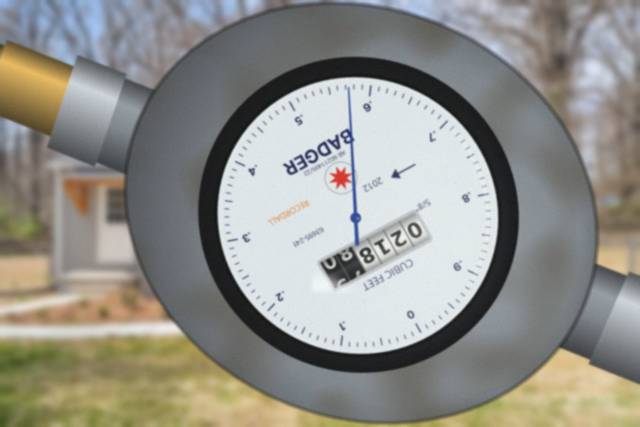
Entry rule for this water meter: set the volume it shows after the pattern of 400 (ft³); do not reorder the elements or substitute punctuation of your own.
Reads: 21879.57 (ft³)
